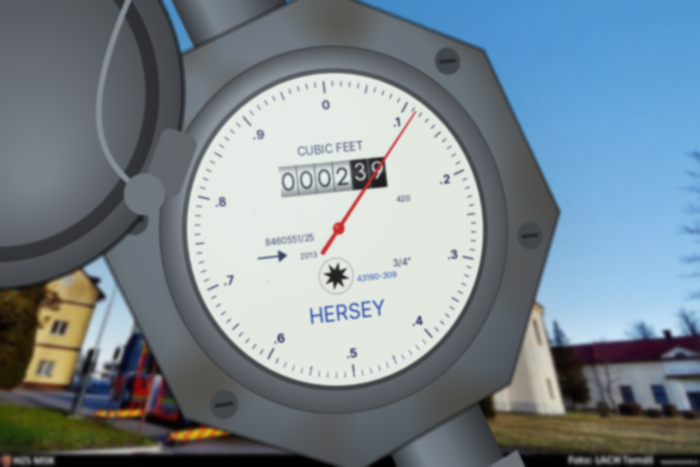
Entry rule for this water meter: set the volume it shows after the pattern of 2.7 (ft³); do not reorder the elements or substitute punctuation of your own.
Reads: 239.11 (ft³)
